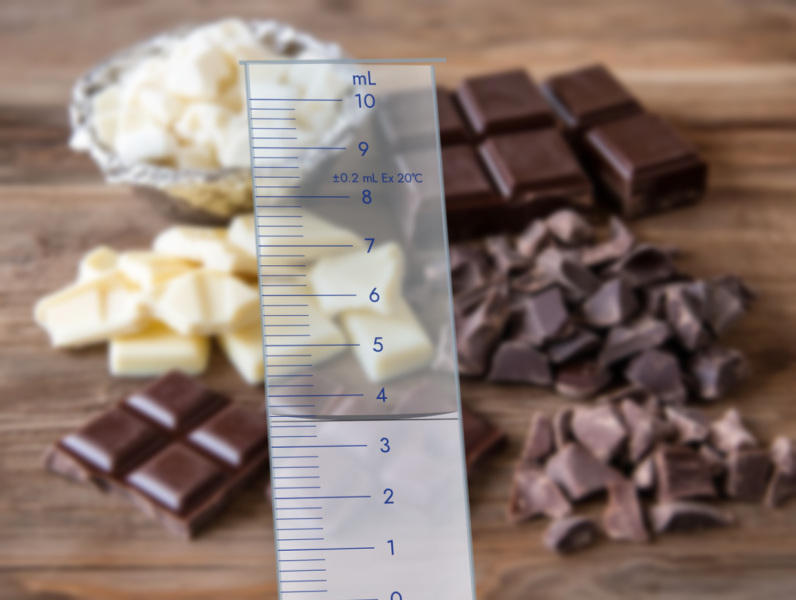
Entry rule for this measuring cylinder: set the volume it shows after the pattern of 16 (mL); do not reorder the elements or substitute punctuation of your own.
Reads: 3.5 (mL)
